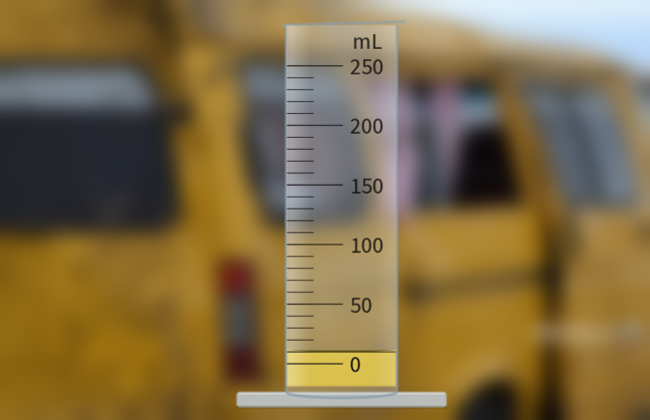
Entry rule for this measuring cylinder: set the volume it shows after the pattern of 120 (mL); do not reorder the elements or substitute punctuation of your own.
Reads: 10 (mL)
